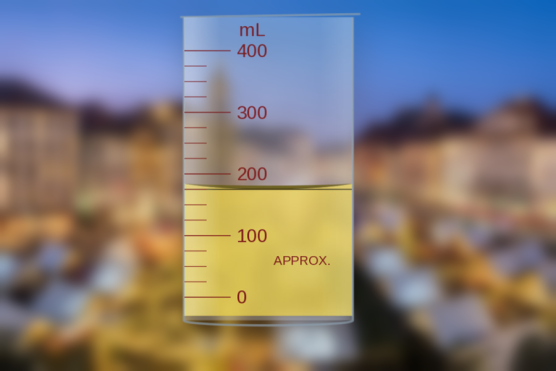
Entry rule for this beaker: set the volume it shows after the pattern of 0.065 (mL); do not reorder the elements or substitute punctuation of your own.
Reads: 175 (mL)
